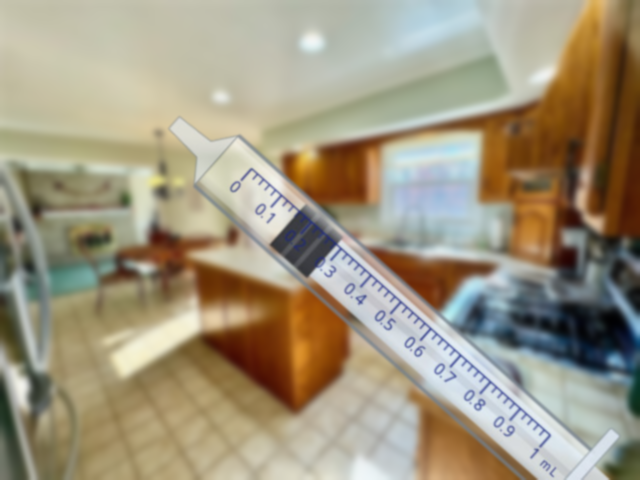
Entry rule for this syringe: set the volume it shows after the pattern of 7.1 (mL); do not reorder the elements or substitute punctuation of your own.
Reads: 0.16 (mL)
